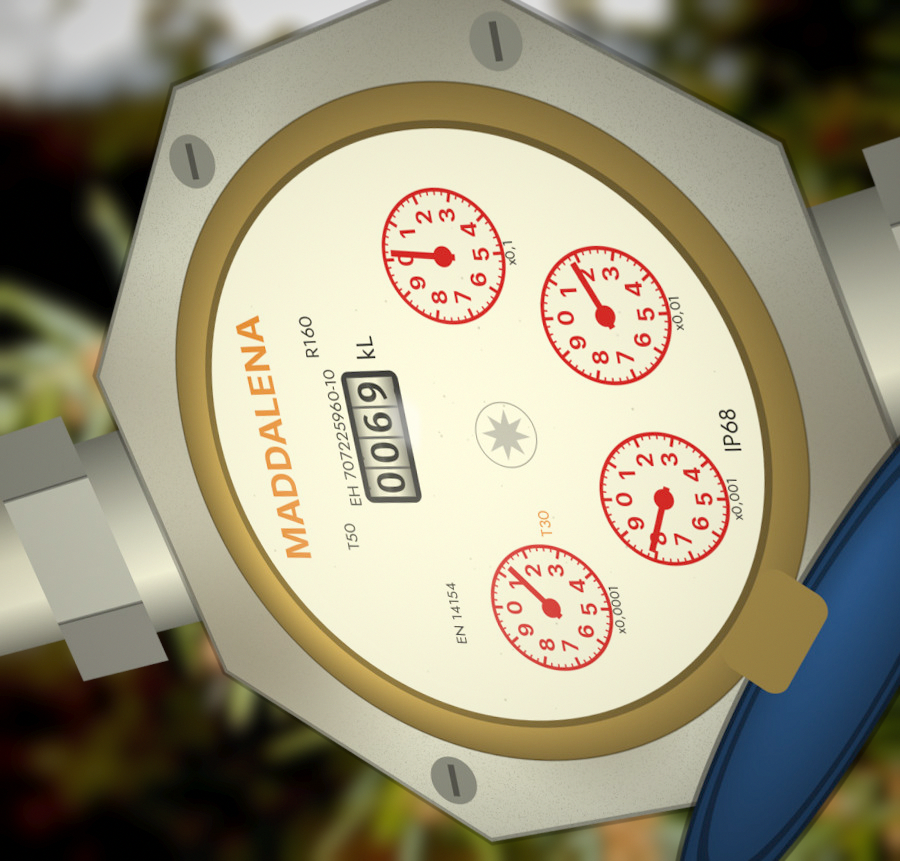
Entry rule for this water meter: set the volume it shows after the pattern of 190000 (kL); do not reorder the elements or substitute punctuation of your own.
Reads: 69.0181 (kL)
